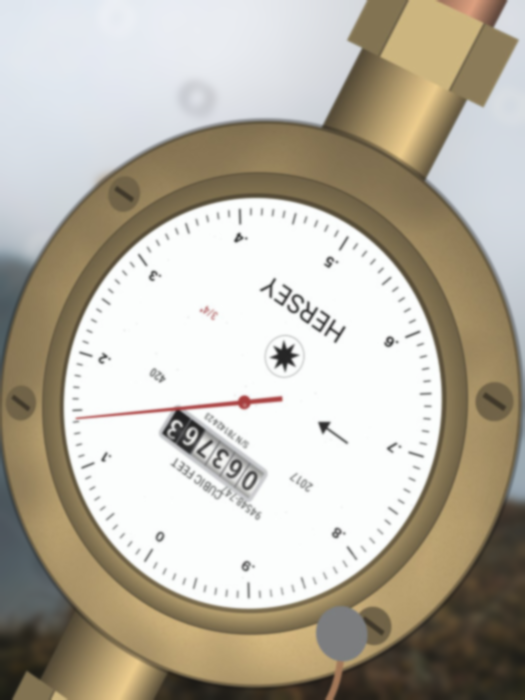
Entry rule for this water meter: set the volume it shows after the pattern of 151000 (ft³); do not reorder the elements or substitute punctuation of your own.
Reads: 63763.14 (ft³)
